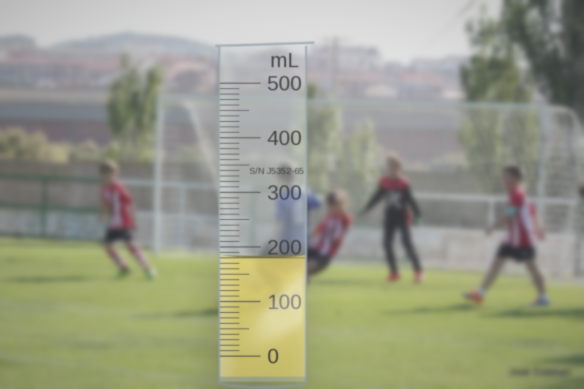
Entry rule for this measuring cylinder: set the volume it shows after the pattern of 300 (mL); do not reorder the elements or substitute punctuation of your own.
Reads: 180 (mL)
